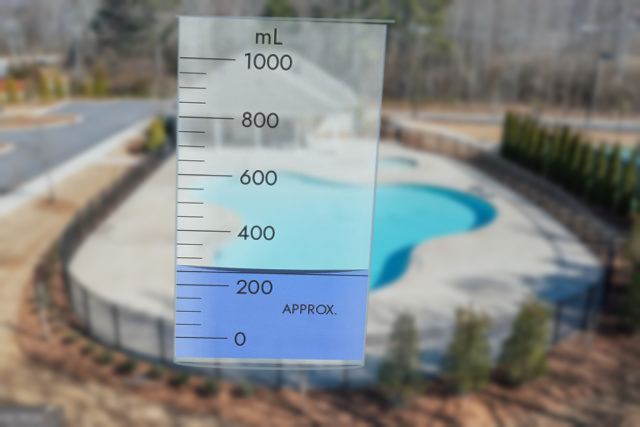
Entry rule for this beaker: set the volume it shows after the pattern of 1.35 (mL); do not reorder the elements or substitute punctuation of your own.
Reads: 250 (mL)
